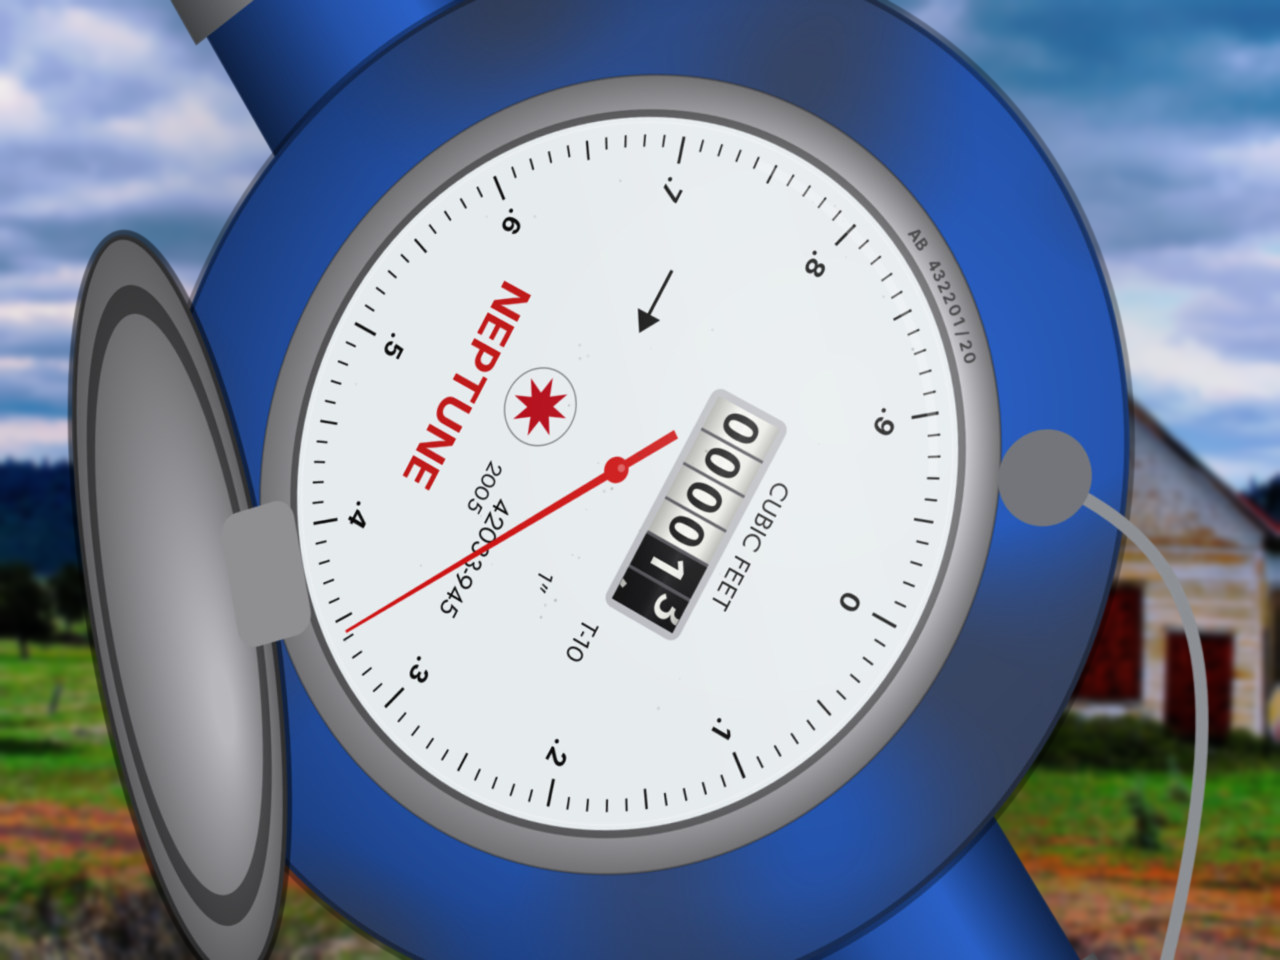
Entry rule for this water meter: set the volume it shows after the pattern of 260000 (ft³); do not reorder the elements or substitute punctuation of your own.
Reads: 13.34 (ft³)
